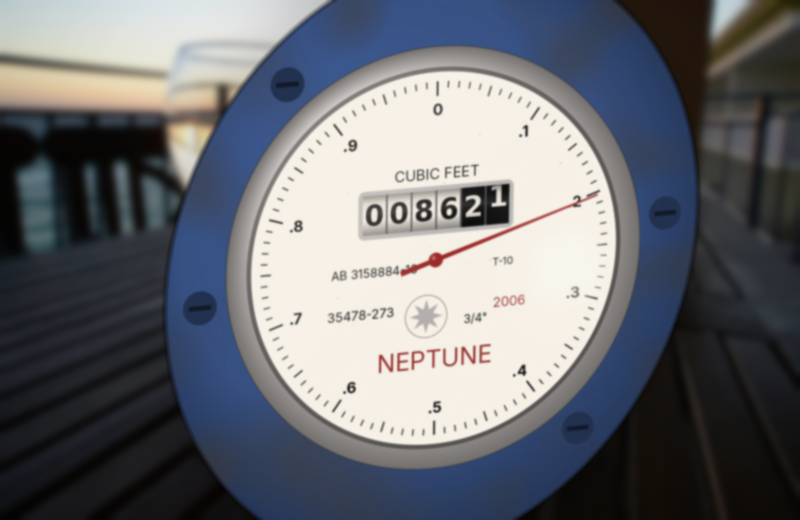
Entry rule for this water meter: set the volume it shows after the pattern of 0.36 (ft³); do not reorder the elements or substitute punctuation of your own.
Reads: 8621.20 (ft³)
